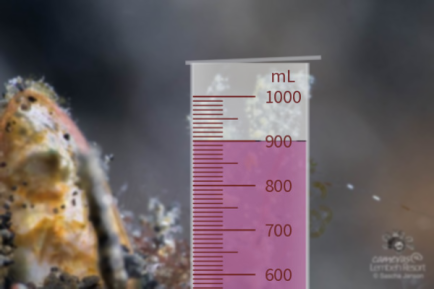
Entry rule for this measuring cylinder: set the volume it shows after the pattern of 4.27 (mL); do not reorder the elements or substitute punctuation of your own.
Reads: 900 (mL)
